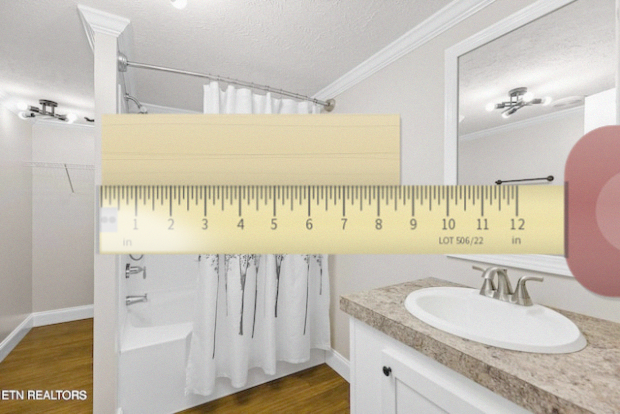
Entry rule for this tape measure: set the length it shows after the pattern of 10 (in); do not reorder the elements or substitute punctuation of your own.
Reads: 8.625 (in)
